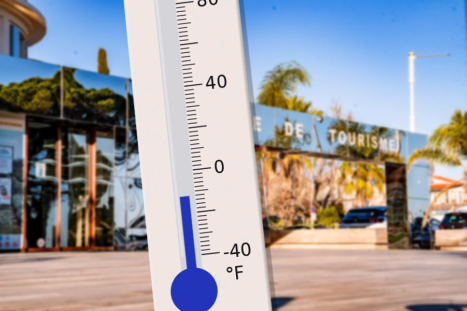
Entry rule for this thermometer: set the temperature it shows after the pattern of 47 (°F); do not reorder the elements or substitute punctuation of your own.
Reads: -12 (°F)
